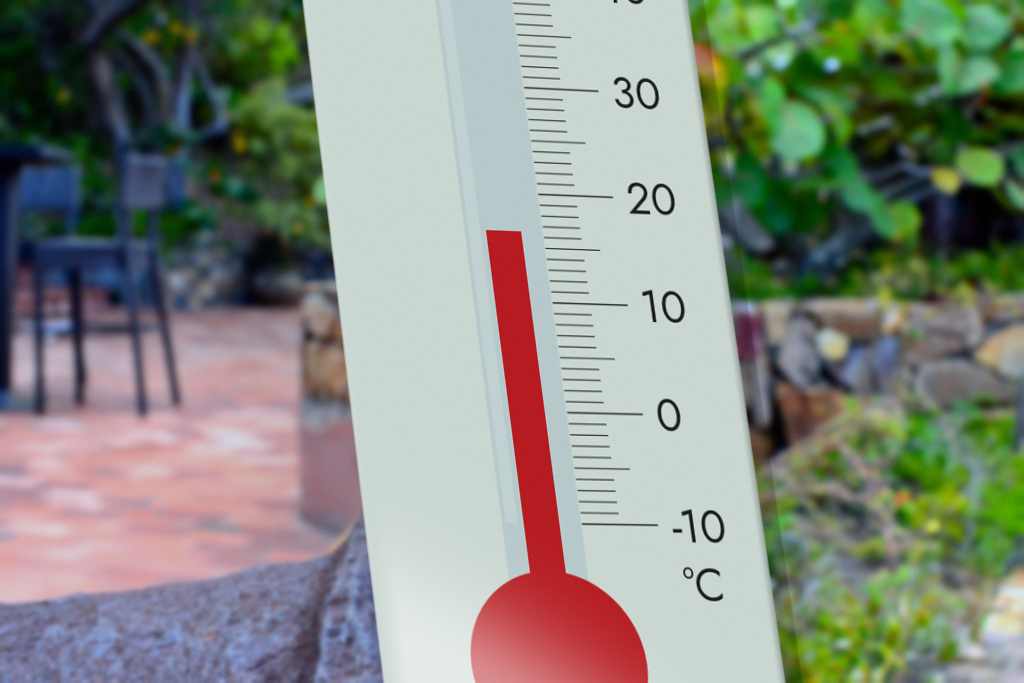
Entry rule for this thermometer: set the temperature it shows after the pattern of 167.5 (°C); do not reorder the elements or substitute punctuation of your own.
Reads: 16.5 (°C)
